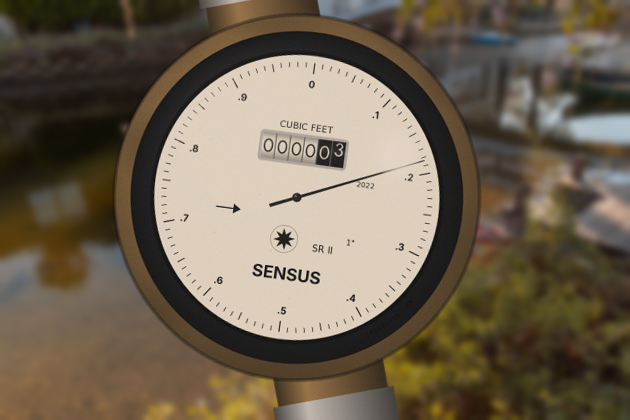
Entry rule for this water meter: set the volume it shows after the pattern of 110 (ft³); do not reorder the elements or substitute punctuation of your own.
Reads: 3.18 (ft³)
